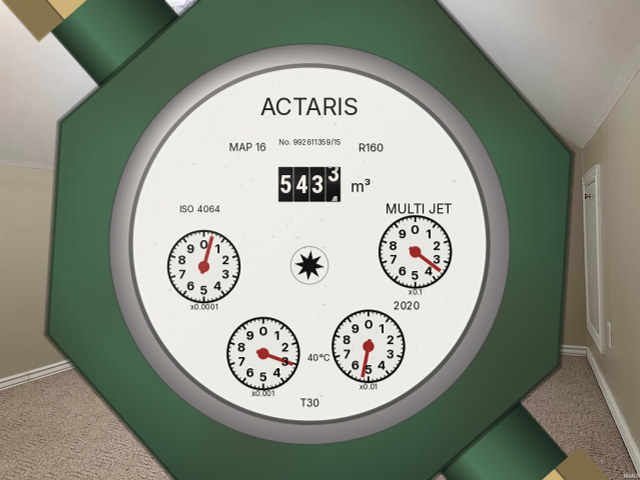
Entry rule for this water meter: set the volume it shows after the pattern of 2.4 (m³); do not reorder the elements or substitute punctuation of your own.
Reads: 5433.3530 (m³)
